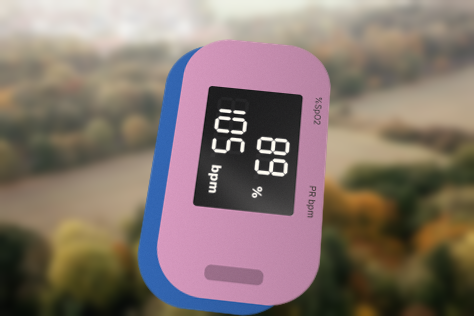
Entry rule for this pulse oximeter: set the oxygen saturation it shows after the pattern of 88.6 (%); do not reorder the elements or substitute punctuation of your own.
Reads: 89 (%)
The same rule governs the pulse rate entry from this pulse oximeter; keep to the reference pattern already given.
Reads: 105 (bpm)
